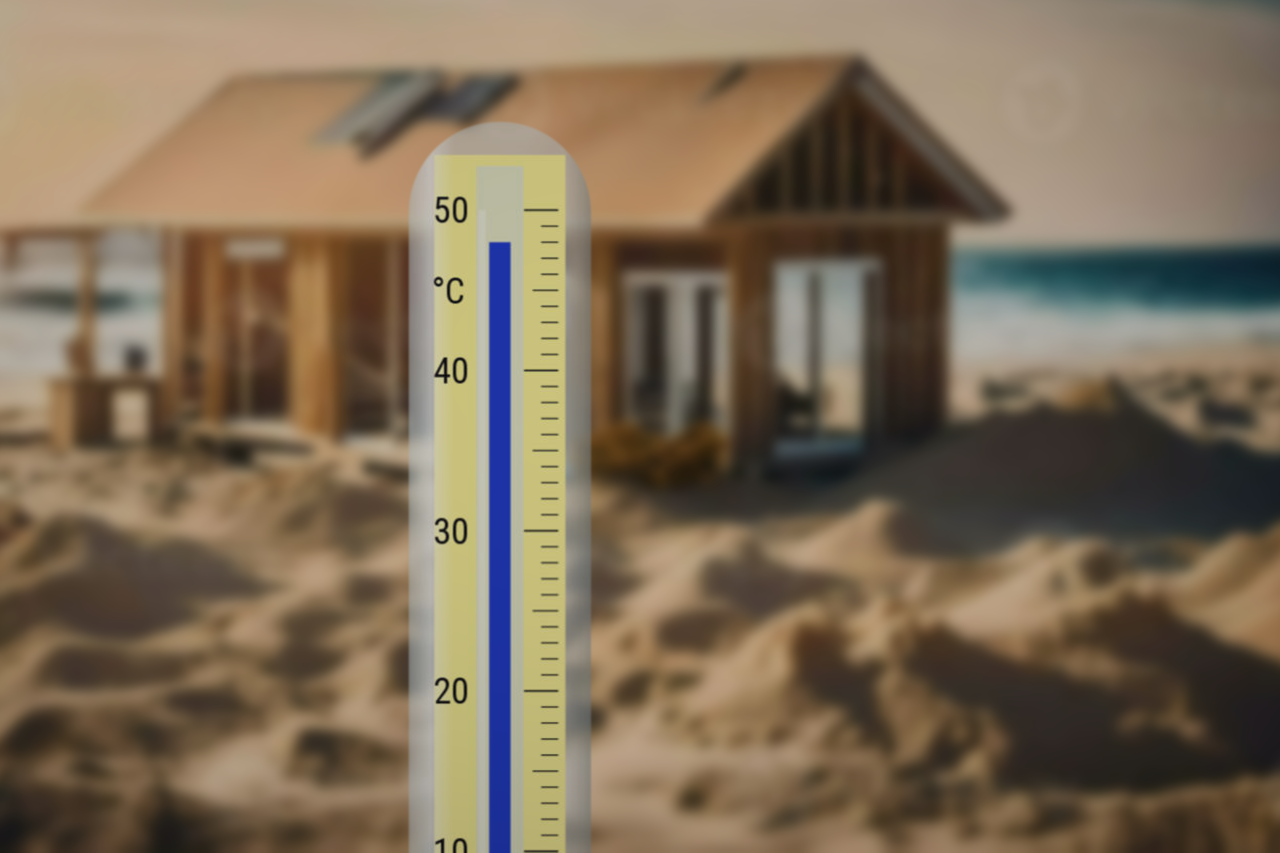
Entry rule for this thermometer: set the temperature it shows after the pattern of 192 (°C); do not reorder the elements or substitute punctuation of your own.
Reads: 48 (°C)
